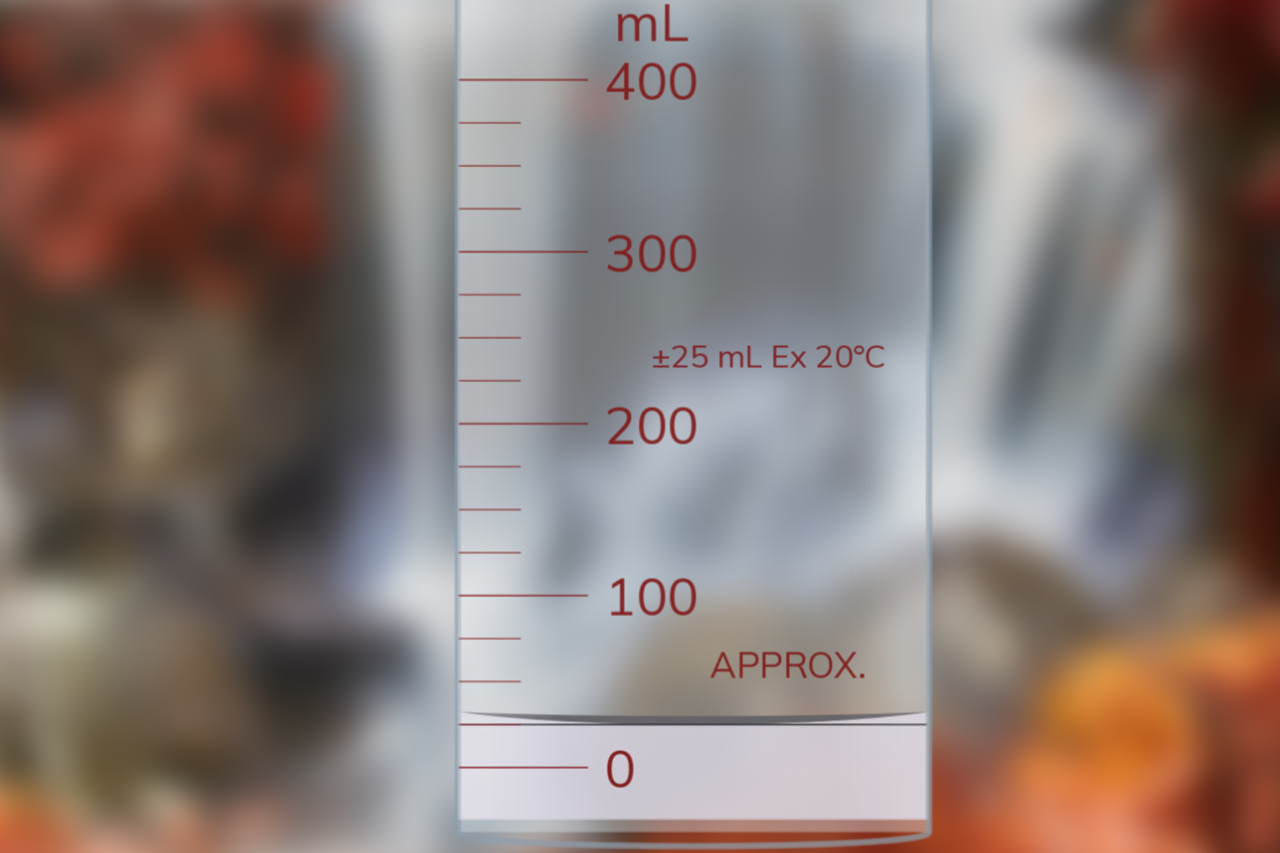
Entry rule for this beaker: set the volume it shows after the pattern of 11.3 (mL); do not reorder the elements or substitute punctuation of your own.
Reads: 25 (mL)
